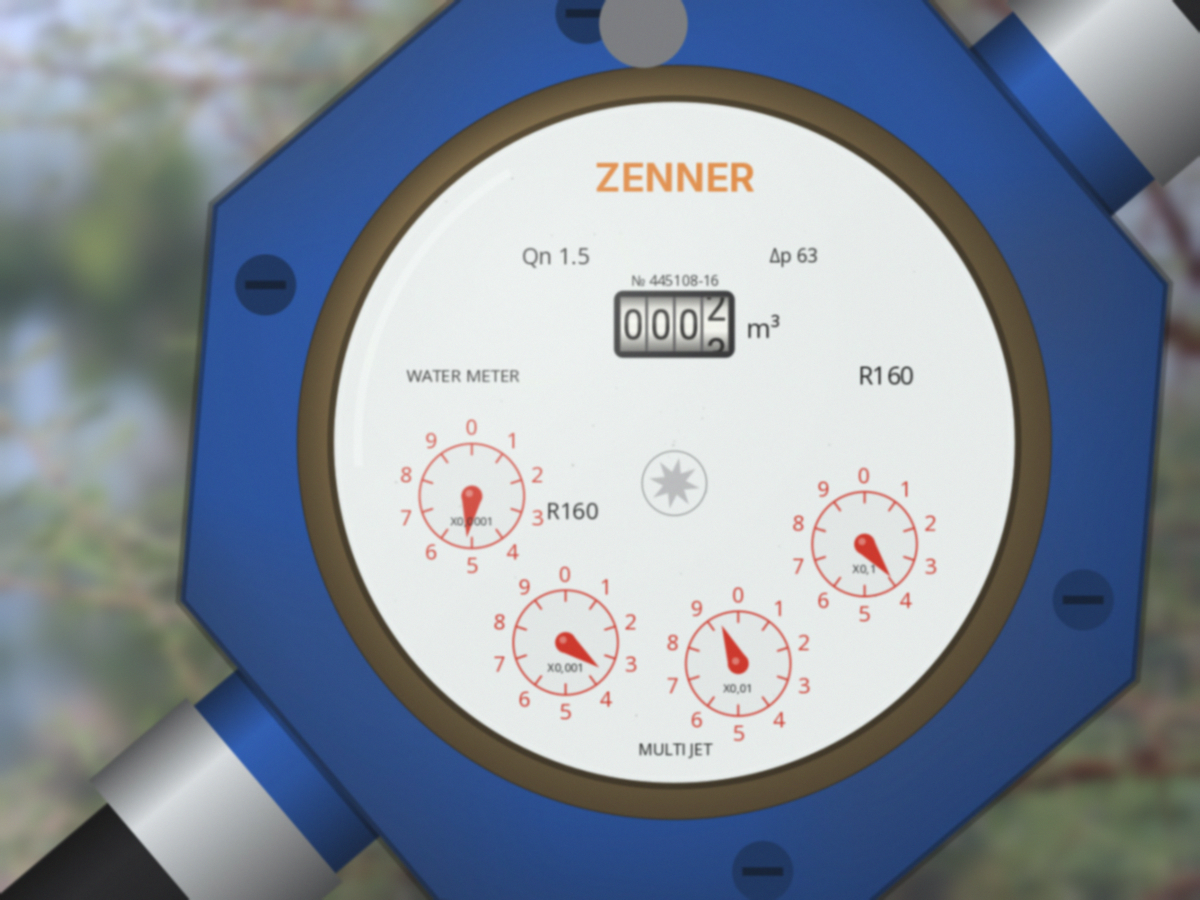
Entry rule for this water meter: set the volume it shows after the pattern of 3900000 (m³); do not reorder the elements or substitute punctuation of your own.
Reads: 2.3935 (m³)
